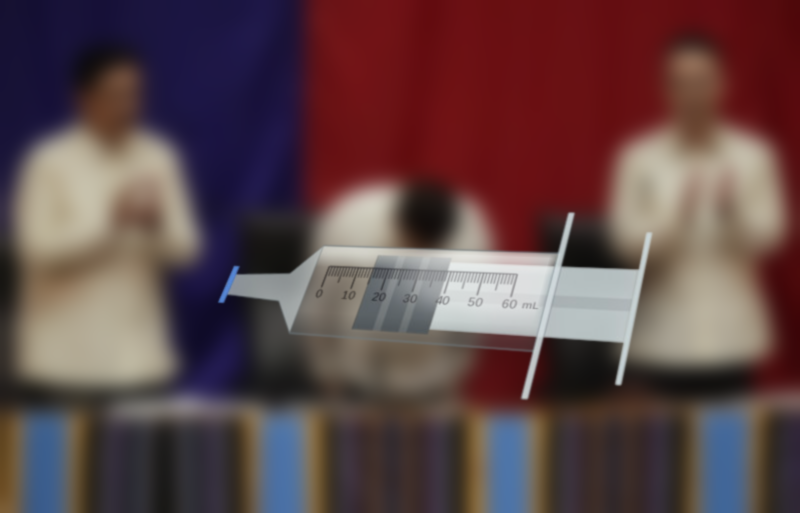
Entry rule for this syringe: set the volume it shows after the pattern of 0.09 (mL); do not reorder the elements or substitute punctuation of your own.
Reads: 15 (mL)
